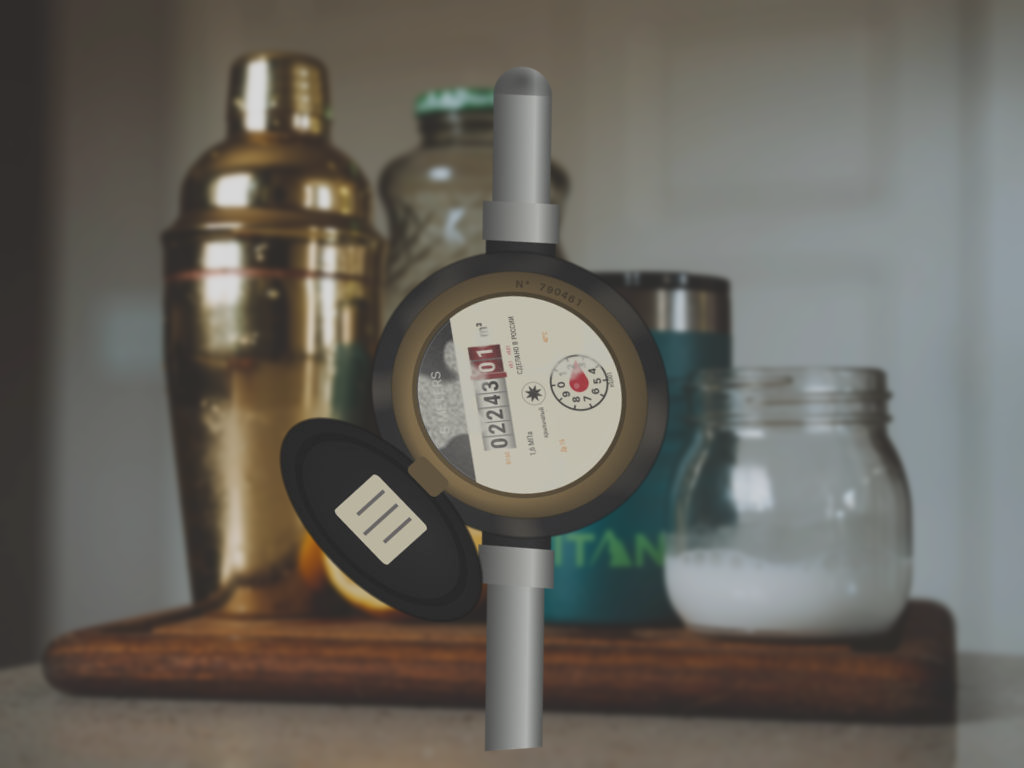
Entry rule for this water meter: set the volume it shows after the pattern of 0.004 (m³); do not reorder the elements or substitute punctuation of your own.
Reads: 2243.012 (m³)
